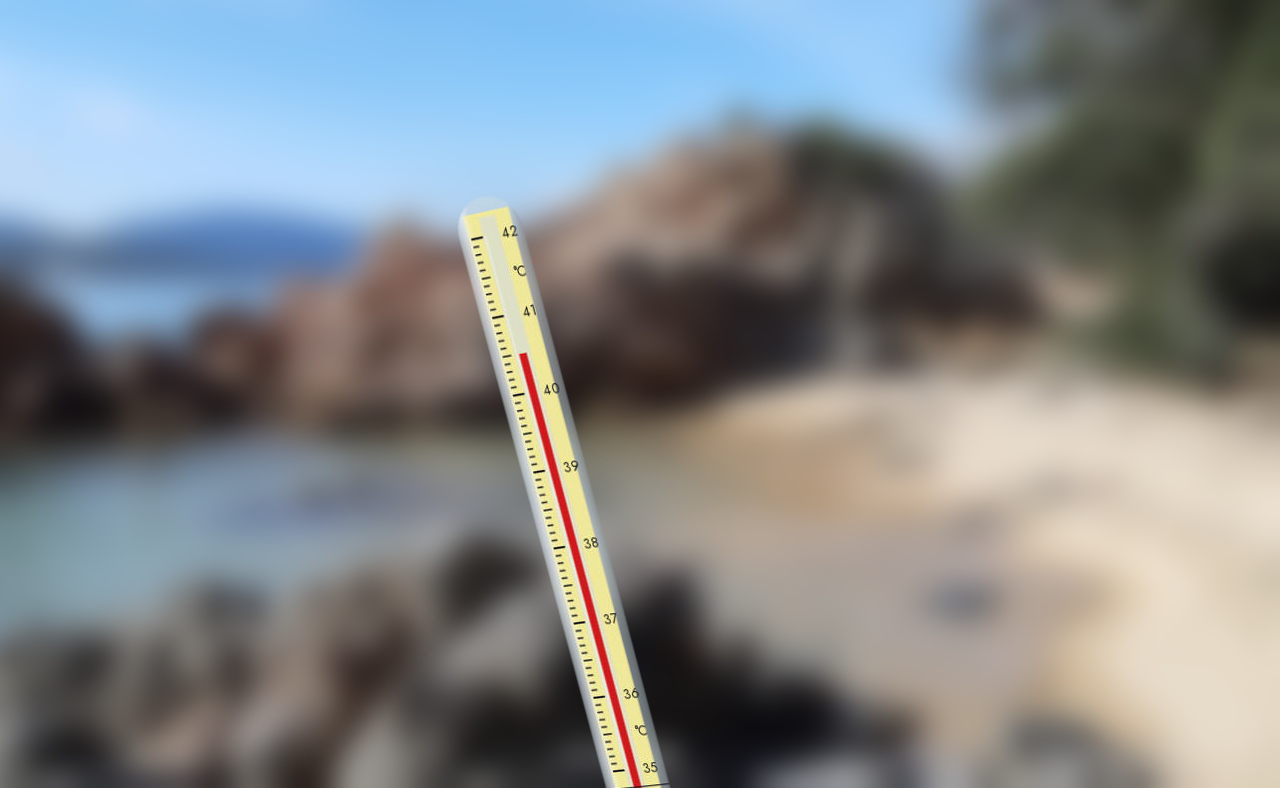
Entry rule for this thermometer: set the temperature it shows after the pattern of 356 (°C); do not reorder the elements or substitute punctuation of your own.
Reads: 40.5 (°C)
